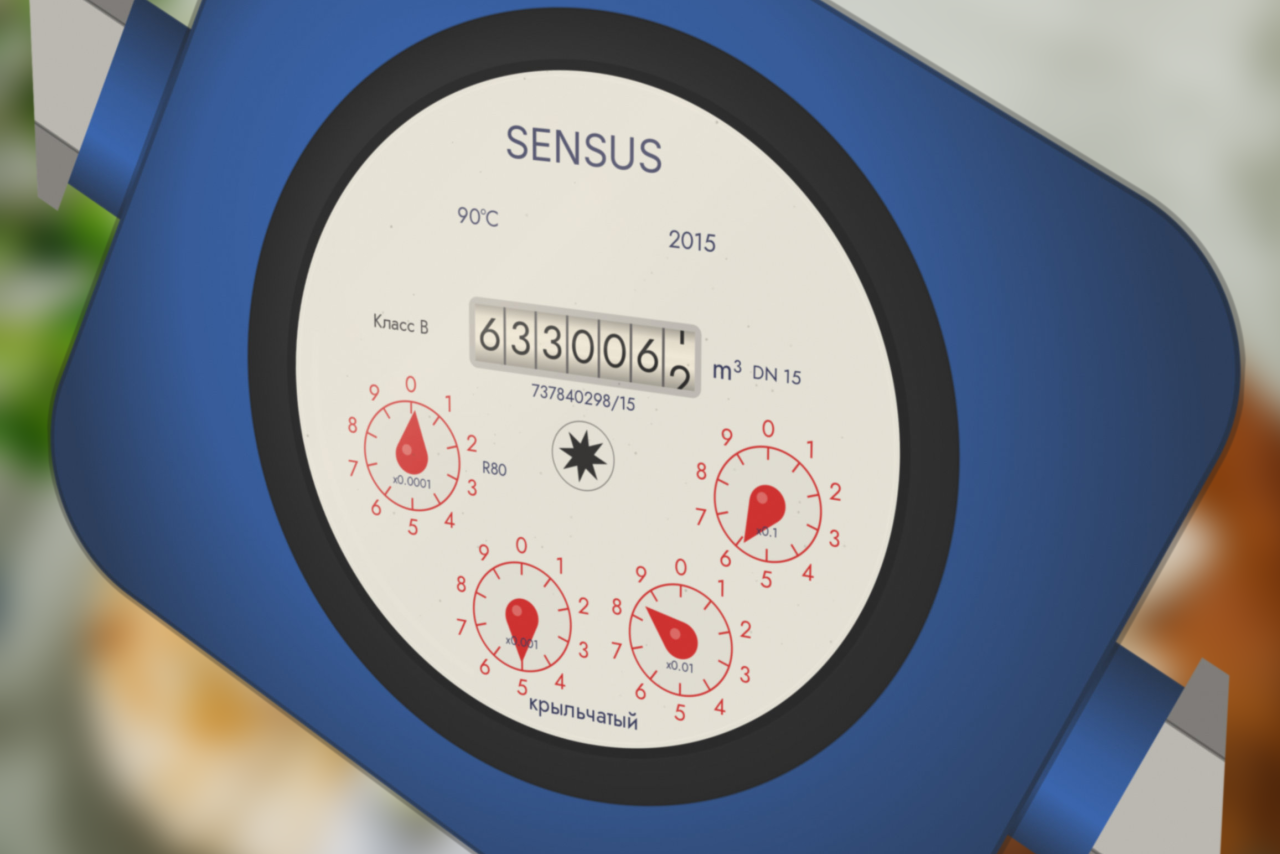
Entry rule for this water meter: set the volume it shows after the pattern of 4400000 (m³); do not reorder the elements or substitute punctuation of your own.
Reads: 6330061.5850 (m³)
